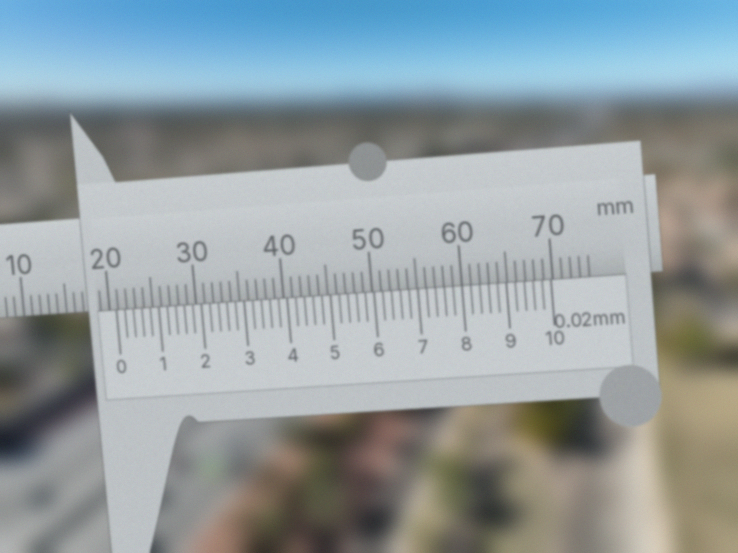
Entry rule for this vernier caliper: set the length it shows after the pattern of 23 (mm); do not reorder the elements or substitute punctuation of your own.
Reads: 20.8 (mm)
